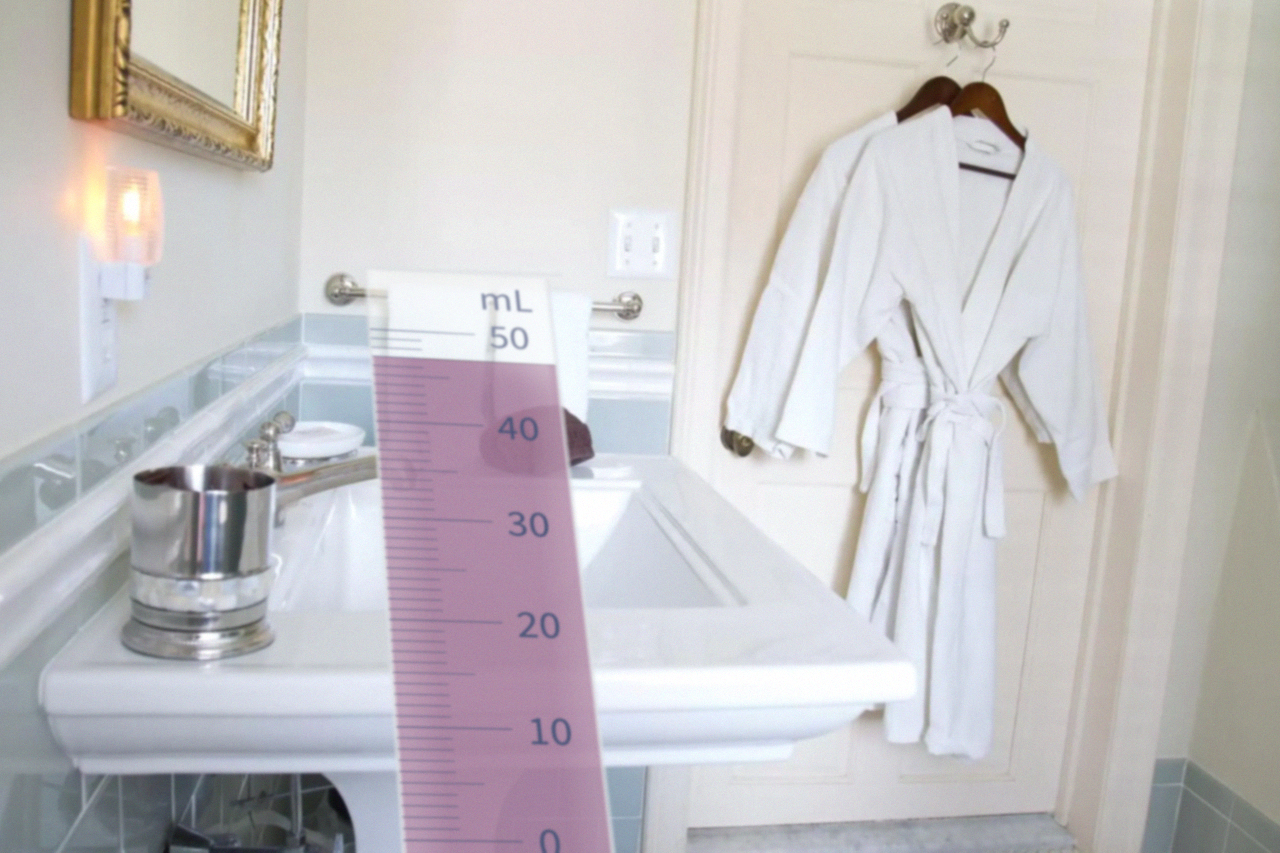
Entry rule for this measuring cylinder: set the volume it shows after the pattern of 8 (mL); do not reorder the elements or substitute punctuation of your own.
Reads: 47 (mL)
